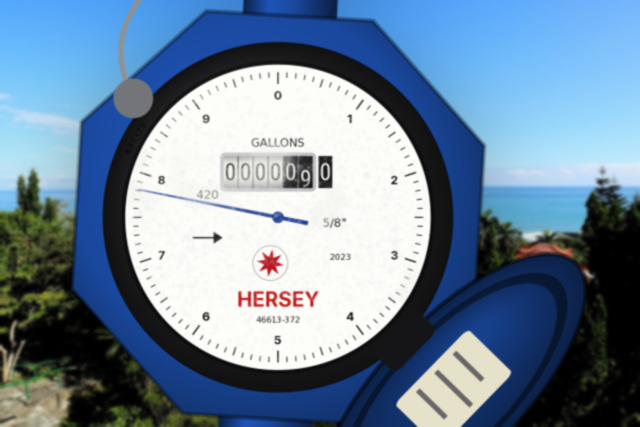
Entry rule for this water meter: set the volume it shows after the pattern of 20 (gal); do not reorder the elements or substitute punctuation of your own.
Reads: 87.8 (gal)
